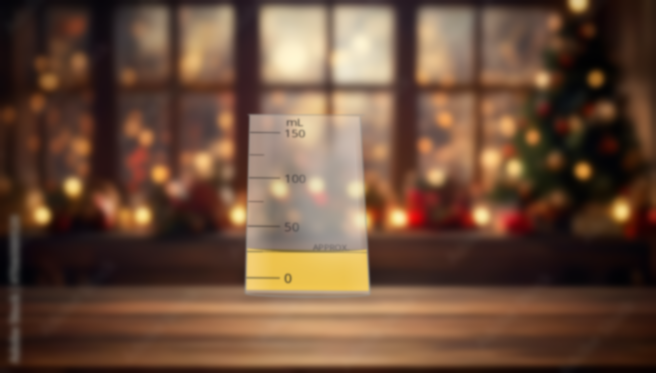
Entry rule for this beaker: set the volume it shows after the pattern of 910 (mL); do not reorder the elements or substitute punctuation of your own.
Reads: 25 (mL)
